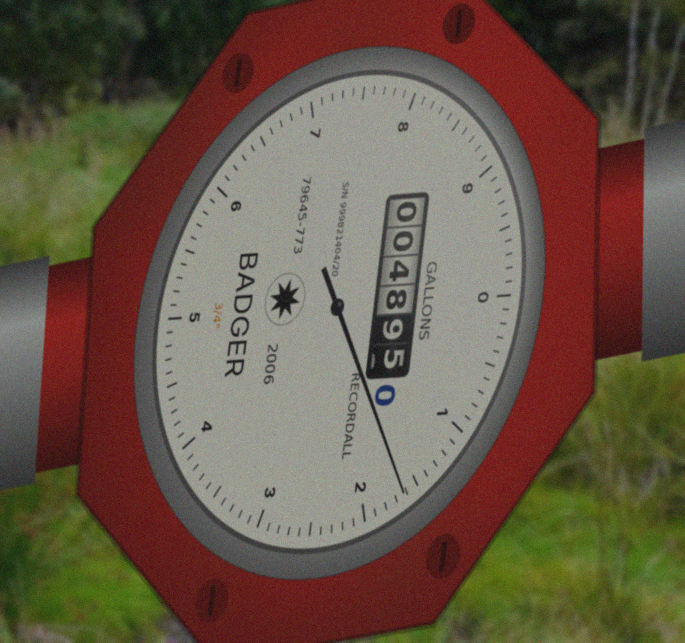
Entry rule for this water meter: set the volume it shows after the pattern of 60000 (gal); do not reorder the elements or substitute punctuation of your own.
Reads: 48951.6 (gal)
